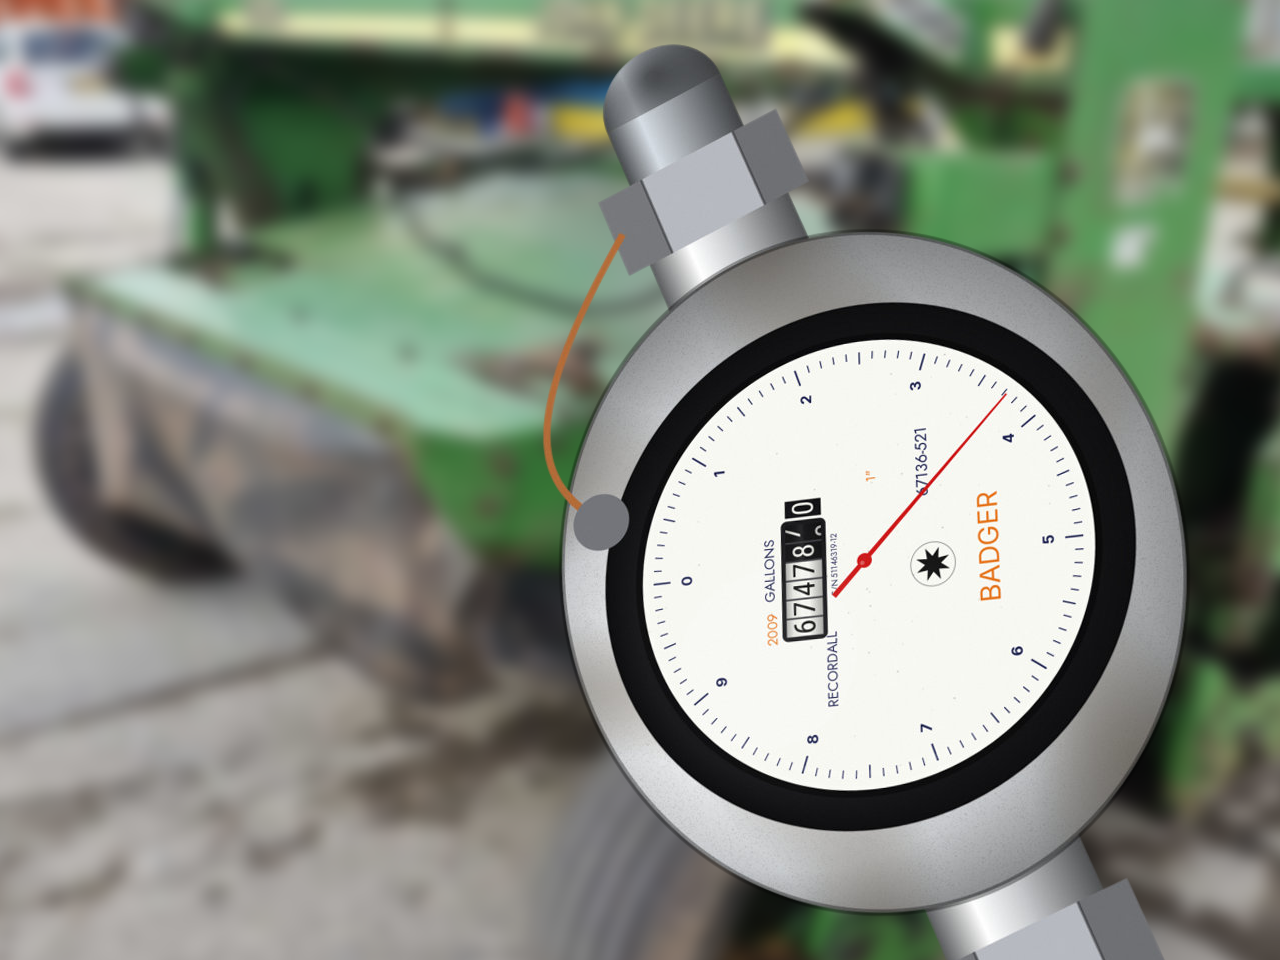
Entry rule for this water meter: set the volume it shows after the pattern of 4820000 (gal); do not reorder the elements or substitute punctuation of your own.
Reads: 6747873.7 (gal)
